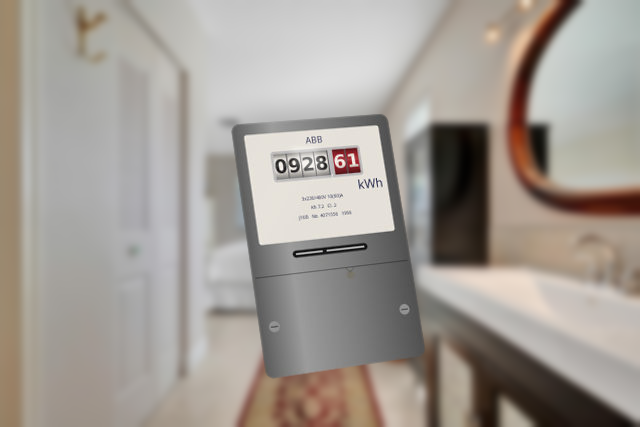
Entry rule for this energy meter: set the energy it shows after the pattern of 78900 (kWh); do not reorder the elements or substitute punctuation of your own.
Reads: 928.61 (kWh)
